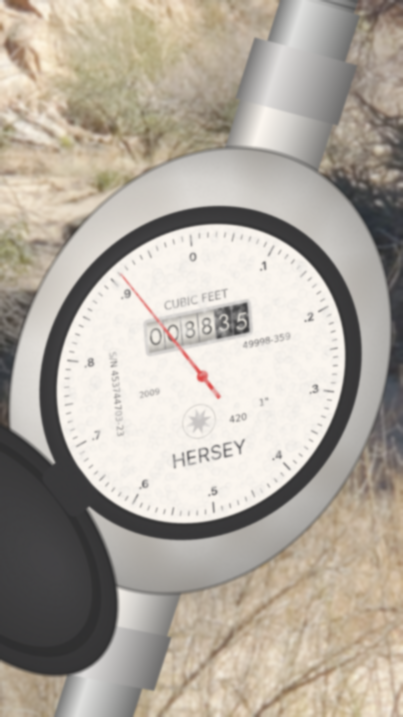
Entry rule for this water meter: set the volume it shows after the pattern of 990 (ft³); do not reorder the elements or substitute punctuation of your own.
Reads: 8834.91 (ft³)
